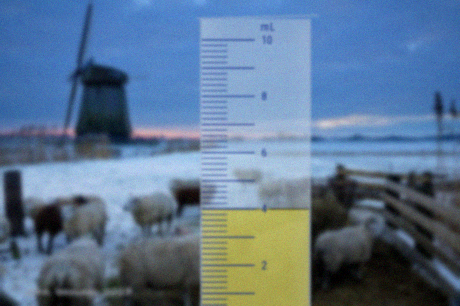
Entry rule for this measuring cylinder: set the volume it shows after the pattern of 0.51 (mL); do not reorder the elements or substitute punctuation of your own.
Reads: 4 (mL)
